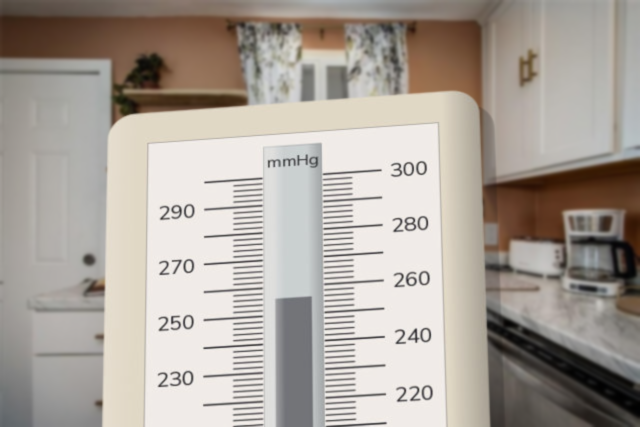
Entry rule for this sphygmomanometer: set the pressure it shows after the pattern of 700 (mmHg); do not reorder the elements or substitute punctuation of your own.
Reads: 256 (mmHg)
